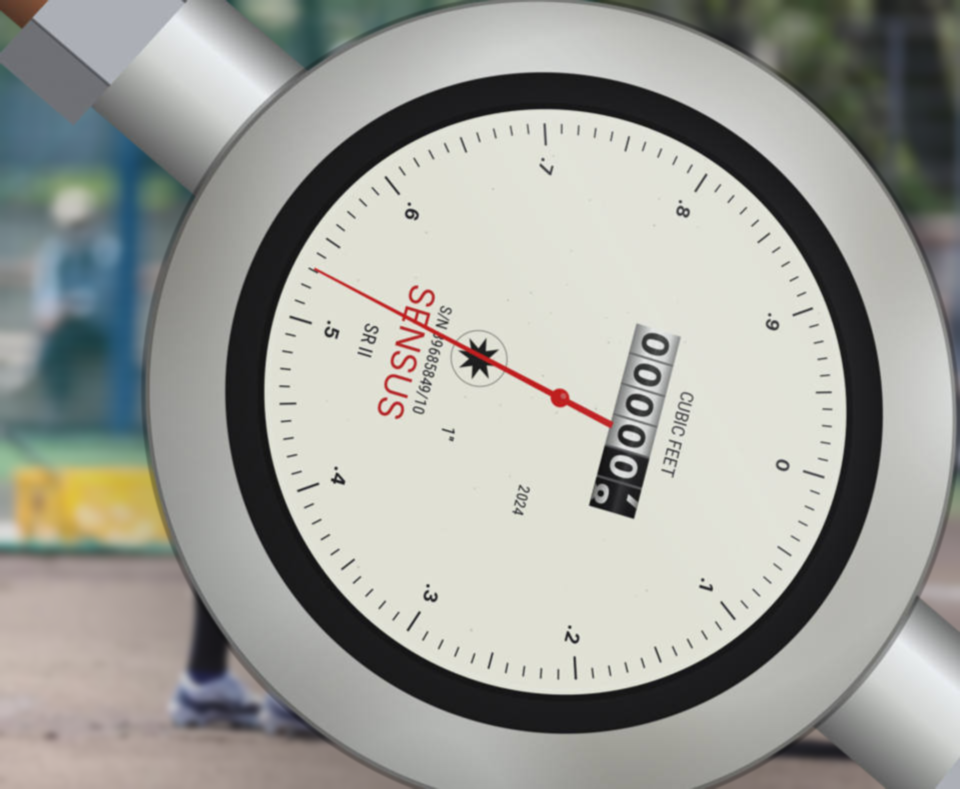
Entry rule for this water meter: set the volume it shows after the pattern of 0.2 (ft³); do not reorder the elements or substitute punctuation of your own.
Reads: 7.53 (ft³)
